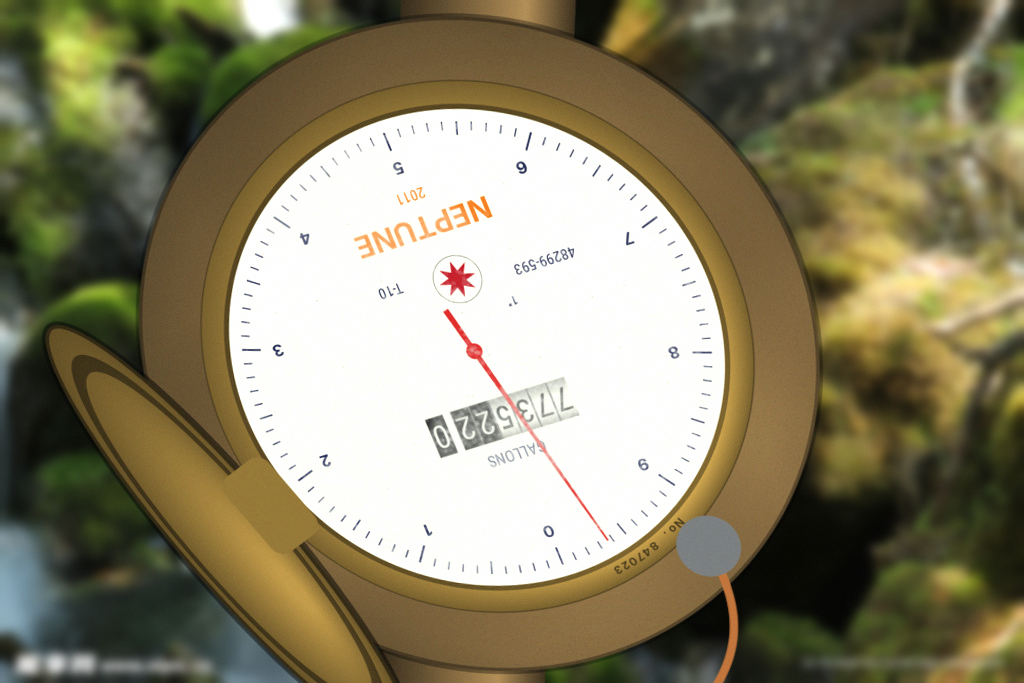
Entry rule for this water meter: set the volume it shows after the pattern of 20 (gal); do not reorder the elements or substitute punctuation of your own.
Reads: 7735219.6 (gal)
